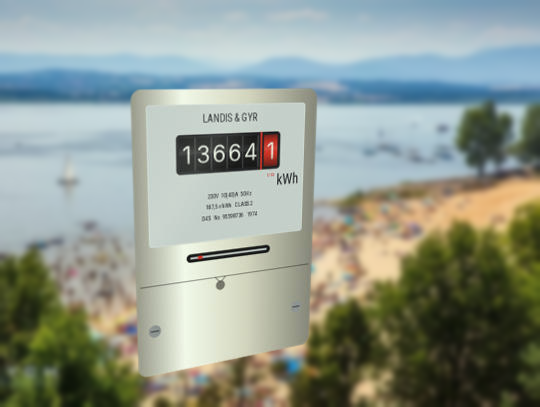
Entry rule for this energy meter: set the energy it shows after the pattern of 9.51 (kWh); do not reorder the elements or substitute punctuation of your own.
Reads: 13664.1 (kWh)
